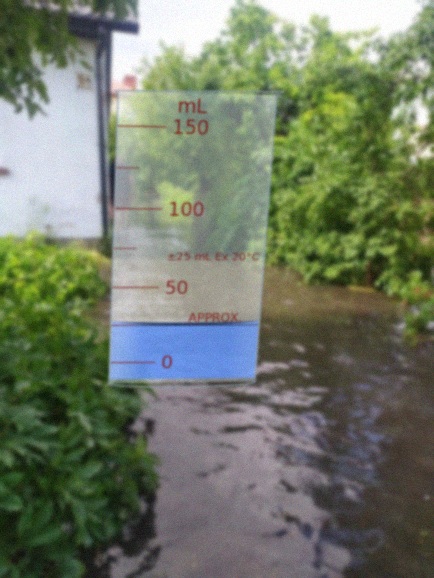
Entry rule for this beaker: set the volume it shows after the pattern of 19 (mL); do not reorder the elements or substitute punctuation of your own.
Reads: 25 (mL)
